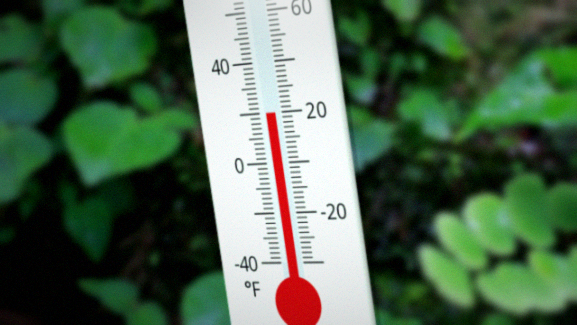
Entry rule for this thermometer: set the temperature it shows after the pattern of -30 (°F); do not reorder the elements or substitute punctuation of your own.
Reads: 20 (°F)
